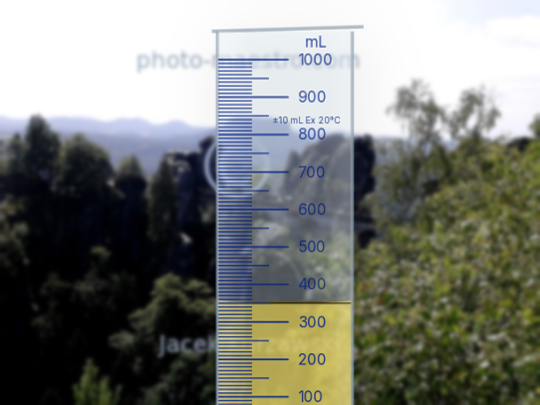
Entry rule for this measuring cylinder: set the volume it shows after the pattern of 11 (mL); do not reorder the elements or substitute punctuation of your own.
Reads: 350 (mL)
